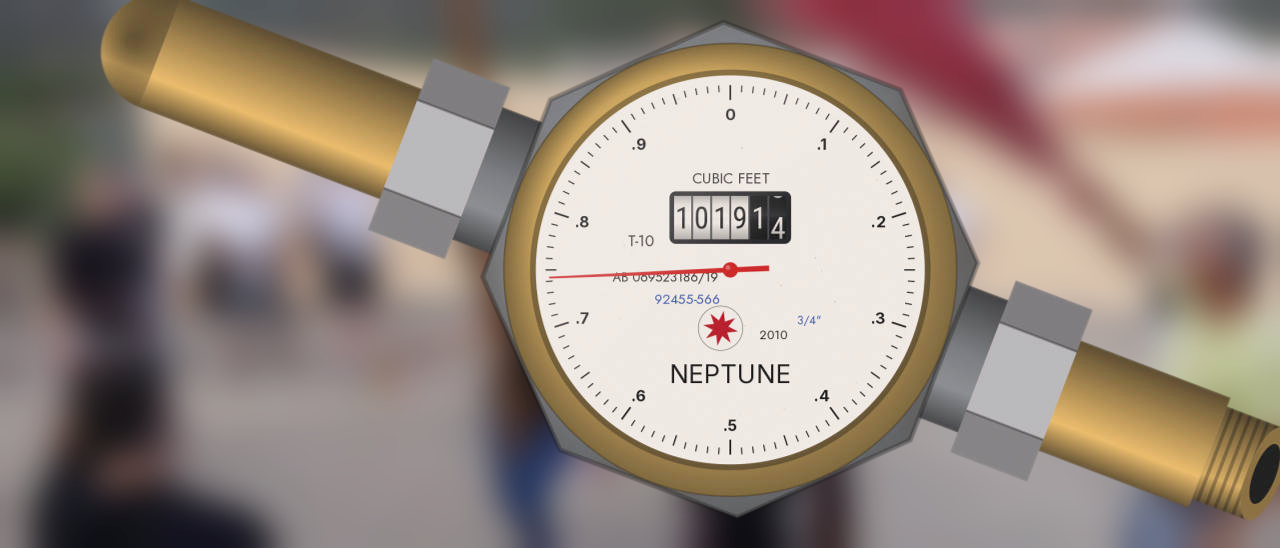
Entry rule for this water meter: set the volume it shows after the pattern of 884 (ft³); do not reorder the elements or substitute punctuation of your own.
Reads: 101913.74 (ft³)
